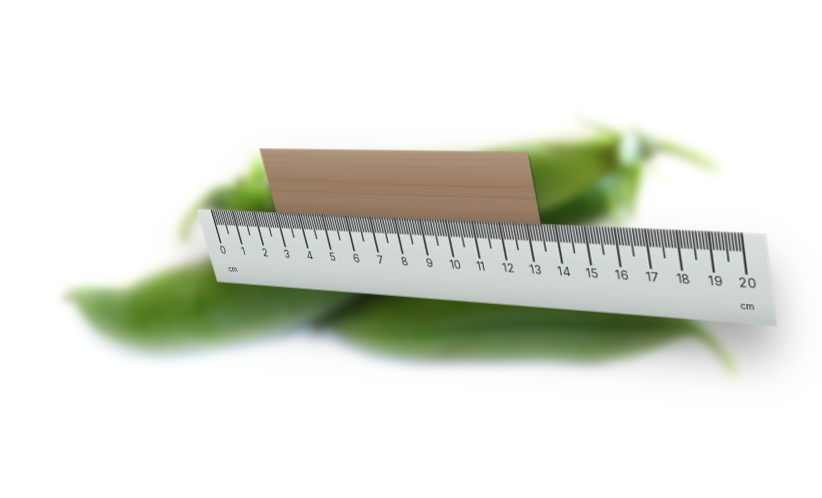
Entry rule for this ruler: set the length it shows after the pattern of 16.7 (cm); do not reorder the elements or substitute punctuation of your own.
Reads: 10.5 (cm)
